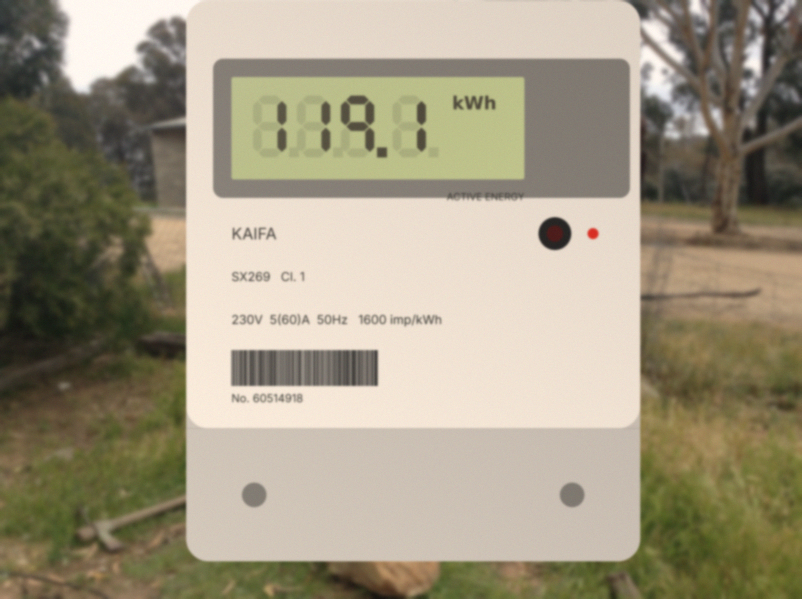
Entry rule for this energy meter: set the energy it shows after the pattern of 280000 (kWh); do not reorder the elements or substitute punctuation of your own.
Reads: 119.1 (kWh)
